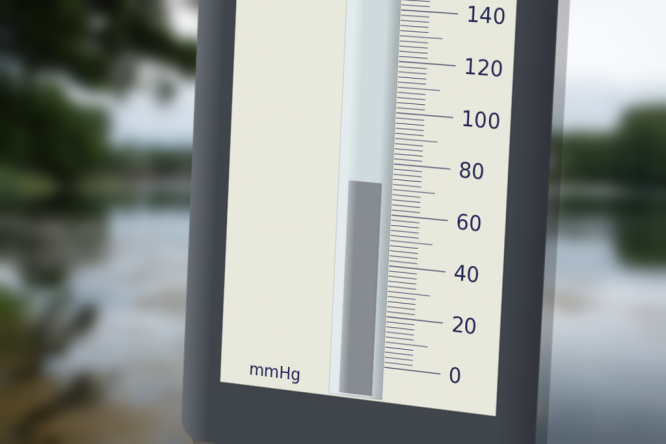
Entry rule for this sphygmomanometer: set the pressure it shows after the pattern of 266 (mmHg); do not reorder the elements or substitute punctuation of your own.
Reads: 72 (mmHg)
